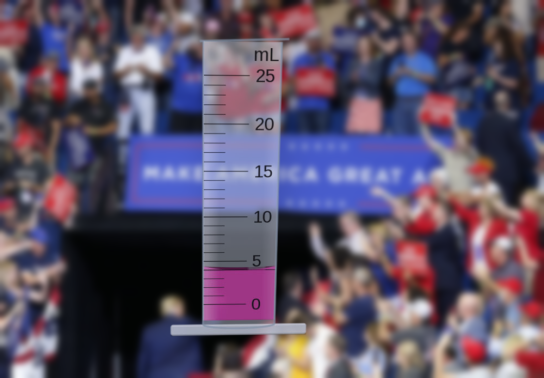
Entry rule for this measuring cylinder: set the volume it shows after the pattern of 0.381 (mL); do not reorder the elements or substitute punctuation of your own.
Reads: 4 (mL)
